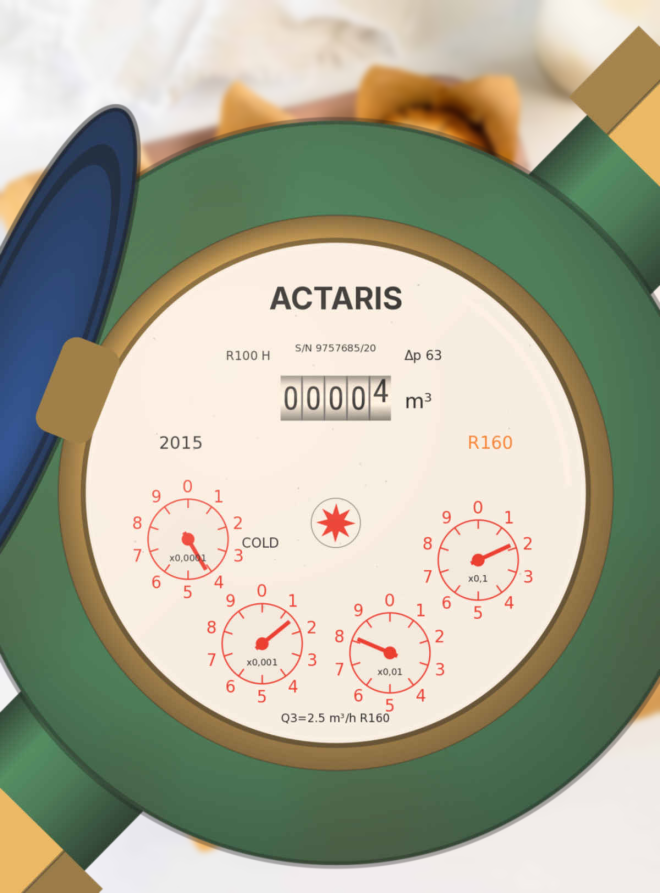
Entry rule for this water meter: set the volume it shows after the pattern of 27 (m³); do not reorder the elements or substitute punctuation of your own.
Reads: 4.1814 (m³)
